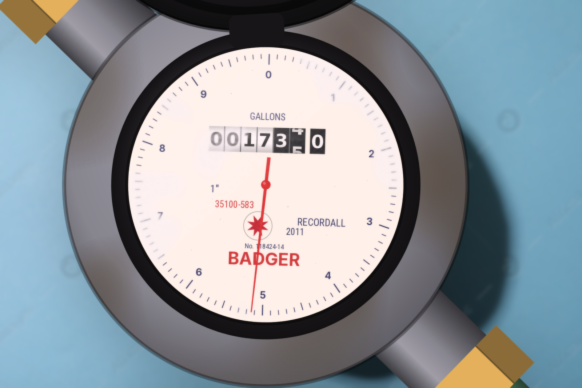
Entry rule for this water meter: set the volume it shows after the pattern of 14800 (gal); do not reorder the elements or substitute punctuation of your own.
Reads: 17345.1 (gal)
